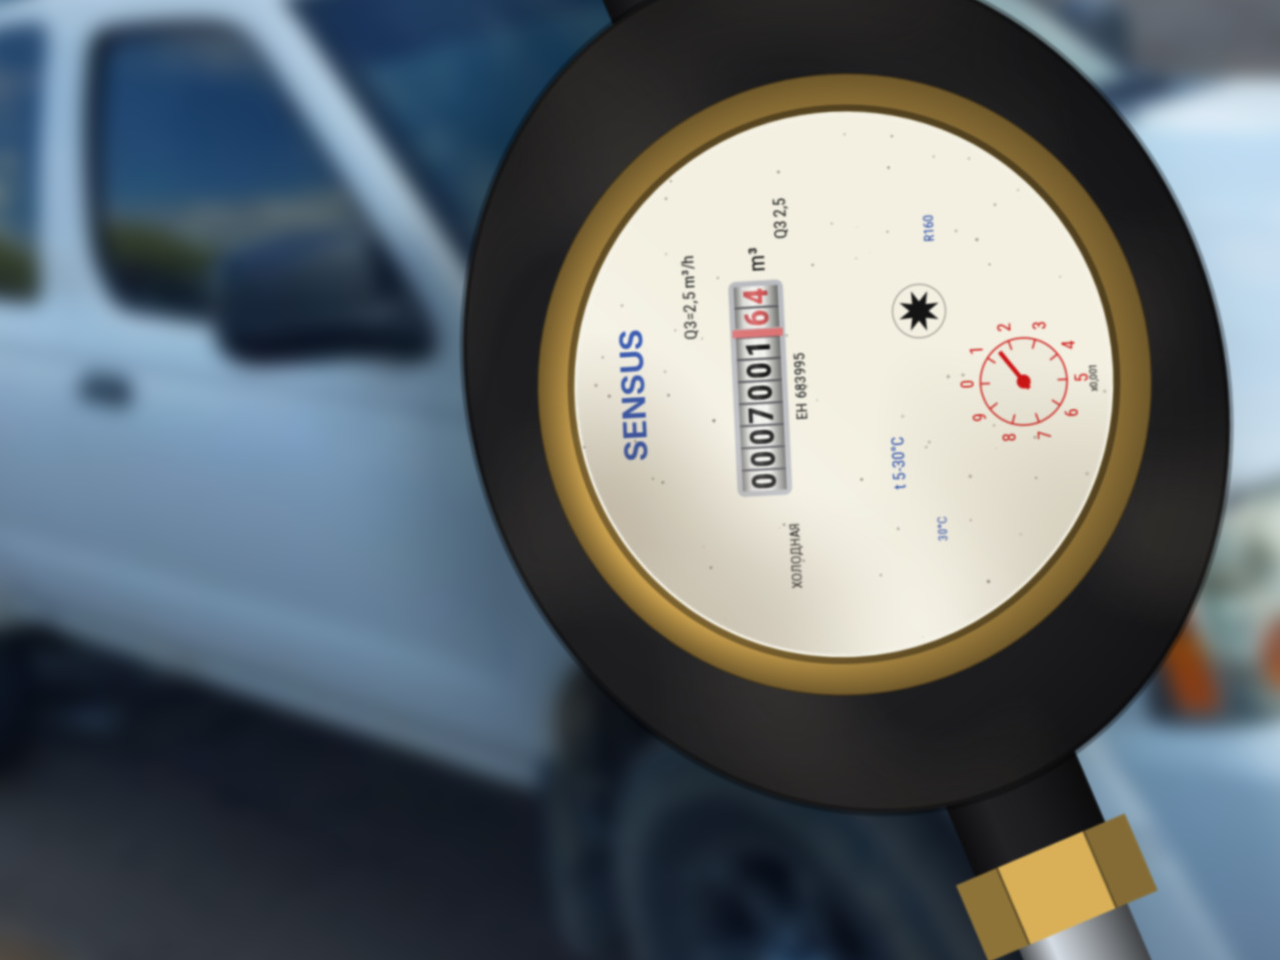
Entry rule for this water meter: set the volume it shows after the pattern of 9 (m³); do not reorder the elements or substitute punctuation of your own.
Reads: 7001.641 (m³)
